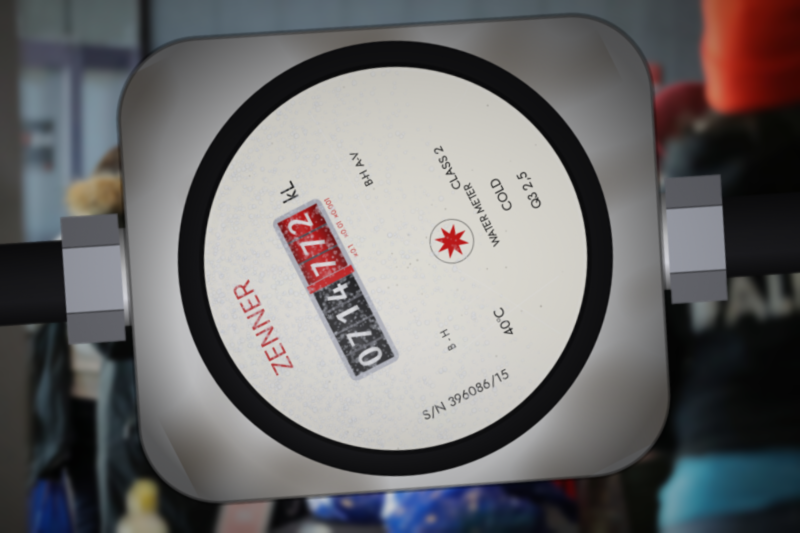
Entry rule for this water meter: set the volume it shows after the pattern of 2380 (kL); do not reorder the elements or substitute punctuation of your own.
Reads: 714.772 (kL)
